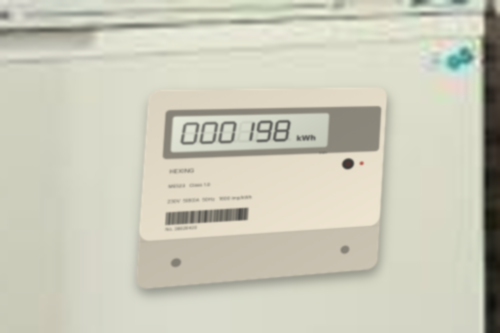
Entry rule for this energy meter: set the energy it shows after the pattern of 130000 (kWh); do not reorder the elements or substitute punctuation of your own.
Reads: 198 (kWh)
